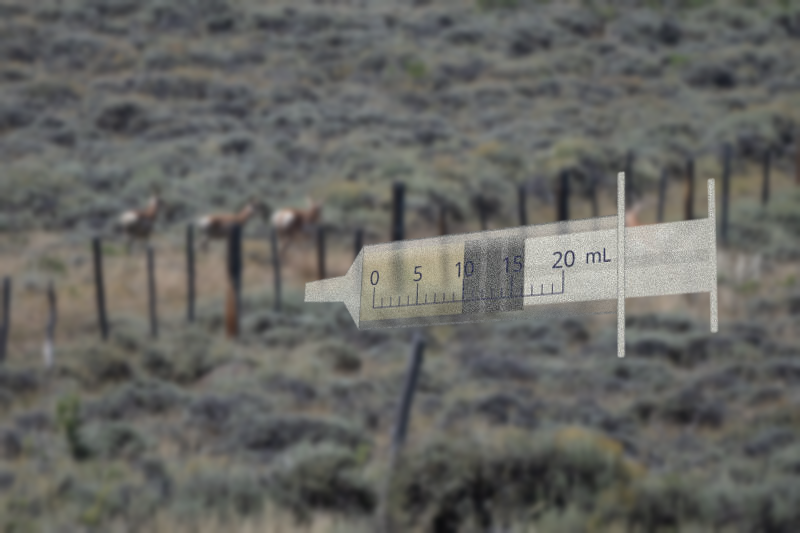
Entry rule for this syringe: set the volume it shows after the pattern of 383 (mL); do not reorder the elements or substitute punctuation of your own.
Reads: 10 (mL)
